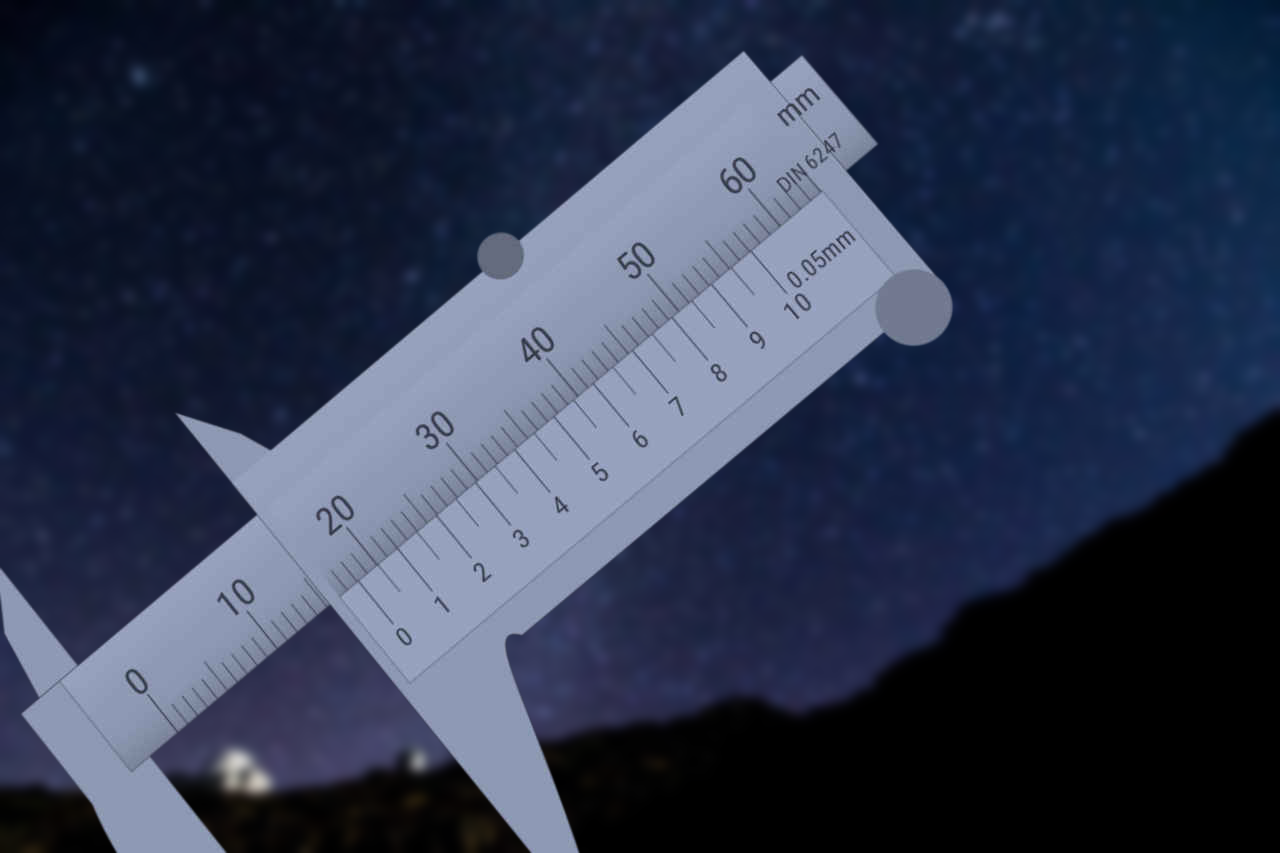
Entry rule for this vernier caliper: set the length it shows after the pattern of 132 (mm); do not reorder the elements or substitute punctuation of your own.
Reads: 18.1 (mm)
